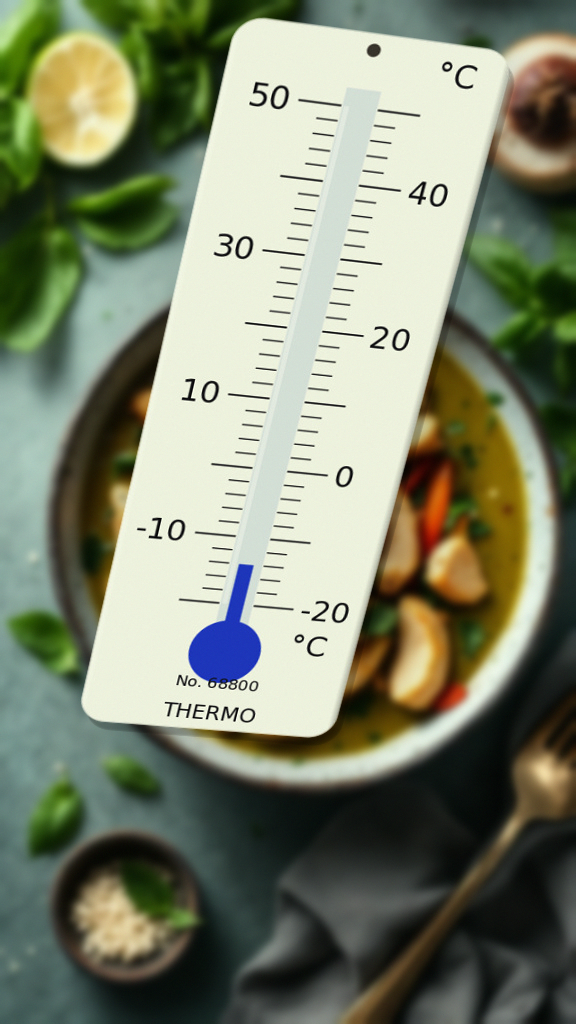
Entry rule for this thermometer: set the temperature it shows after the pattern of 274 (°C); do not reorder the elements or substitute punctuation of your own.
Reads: -14 (°C)
